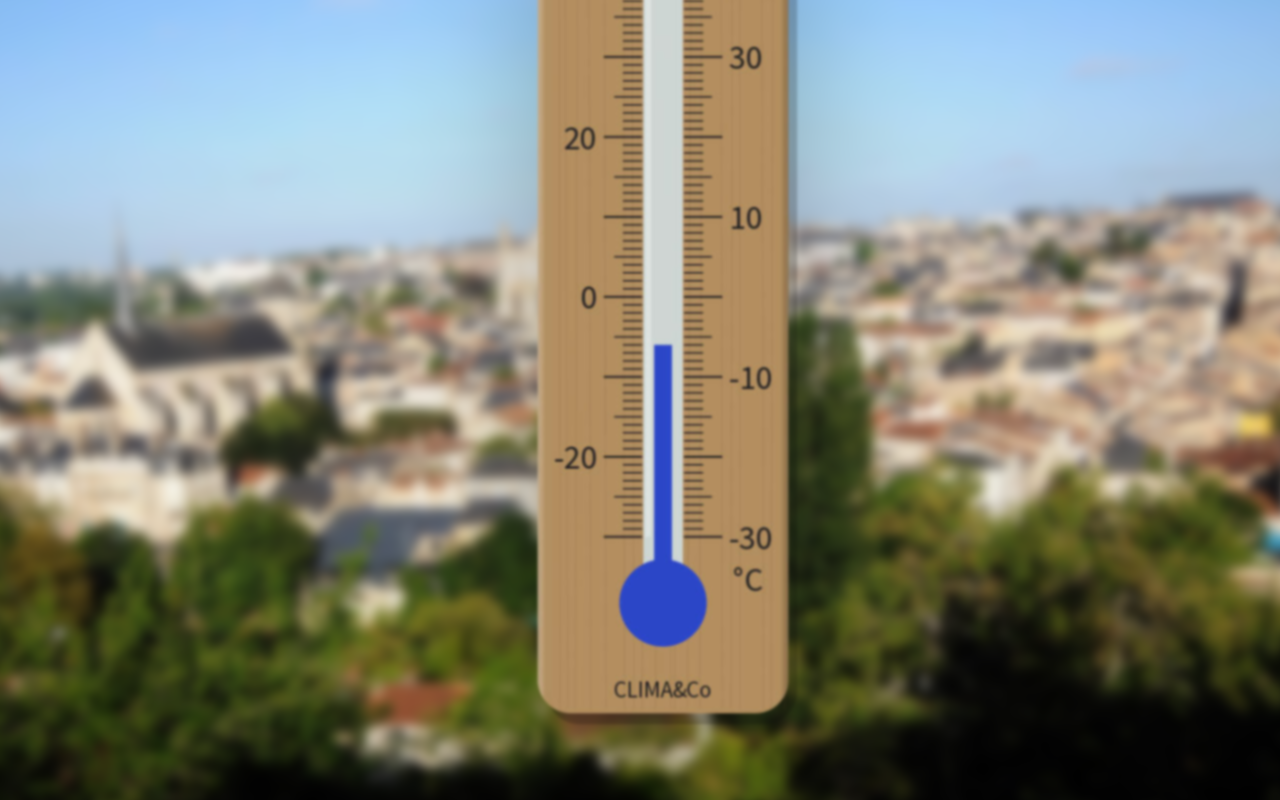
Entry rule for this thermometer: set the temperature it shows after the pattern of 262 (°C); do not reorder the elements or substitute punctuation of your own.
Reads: -6 (°C)
